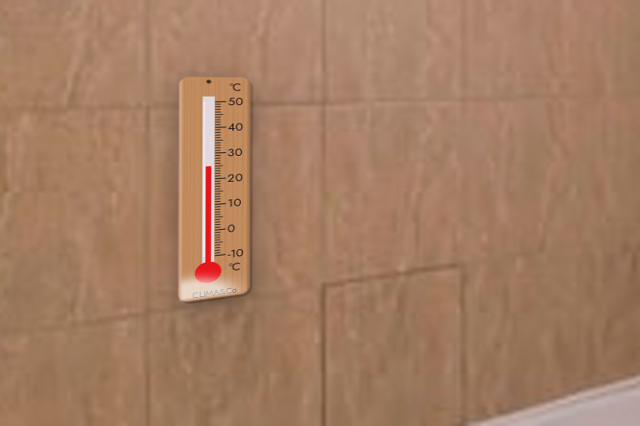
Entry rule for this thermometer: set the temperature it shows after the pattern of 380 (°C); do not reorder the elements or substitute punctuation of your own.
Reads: 25 (°C)
